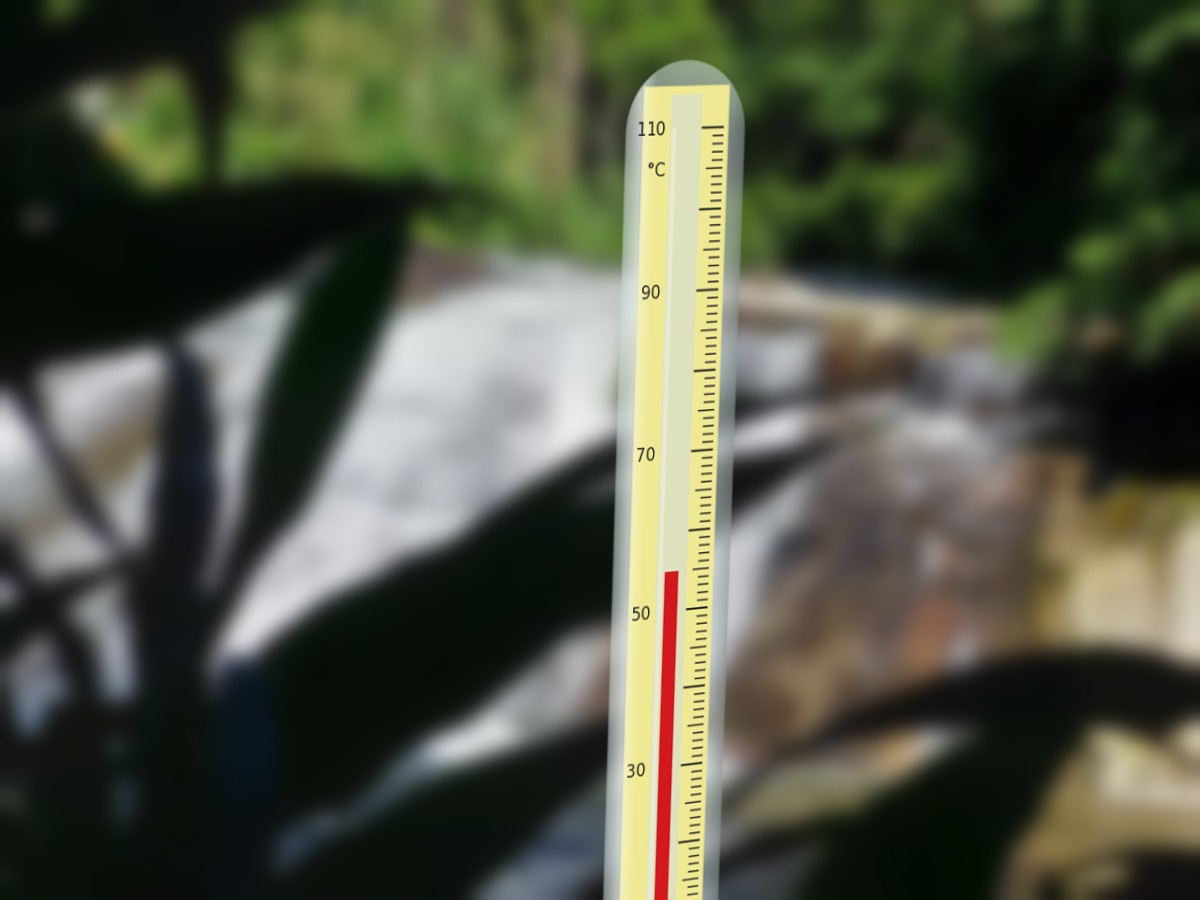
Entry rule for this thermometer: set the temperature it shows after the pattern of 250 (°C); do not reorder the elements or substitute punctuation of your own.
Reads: 55 (°C)
